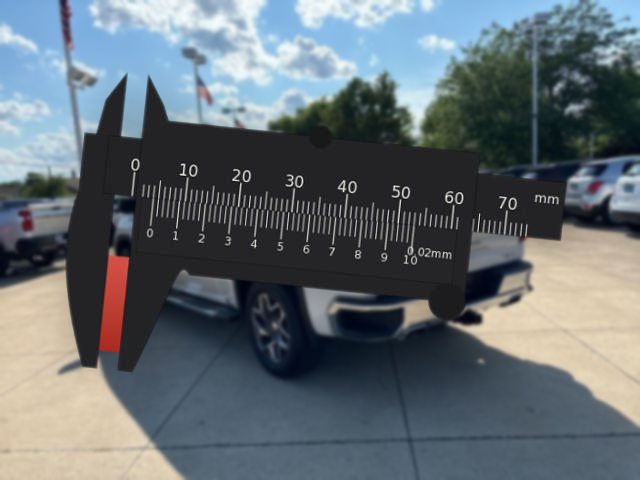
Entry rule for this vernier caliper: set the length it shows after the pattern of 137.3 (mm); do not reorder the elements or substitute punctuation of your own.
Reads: 4.0 (mm)
